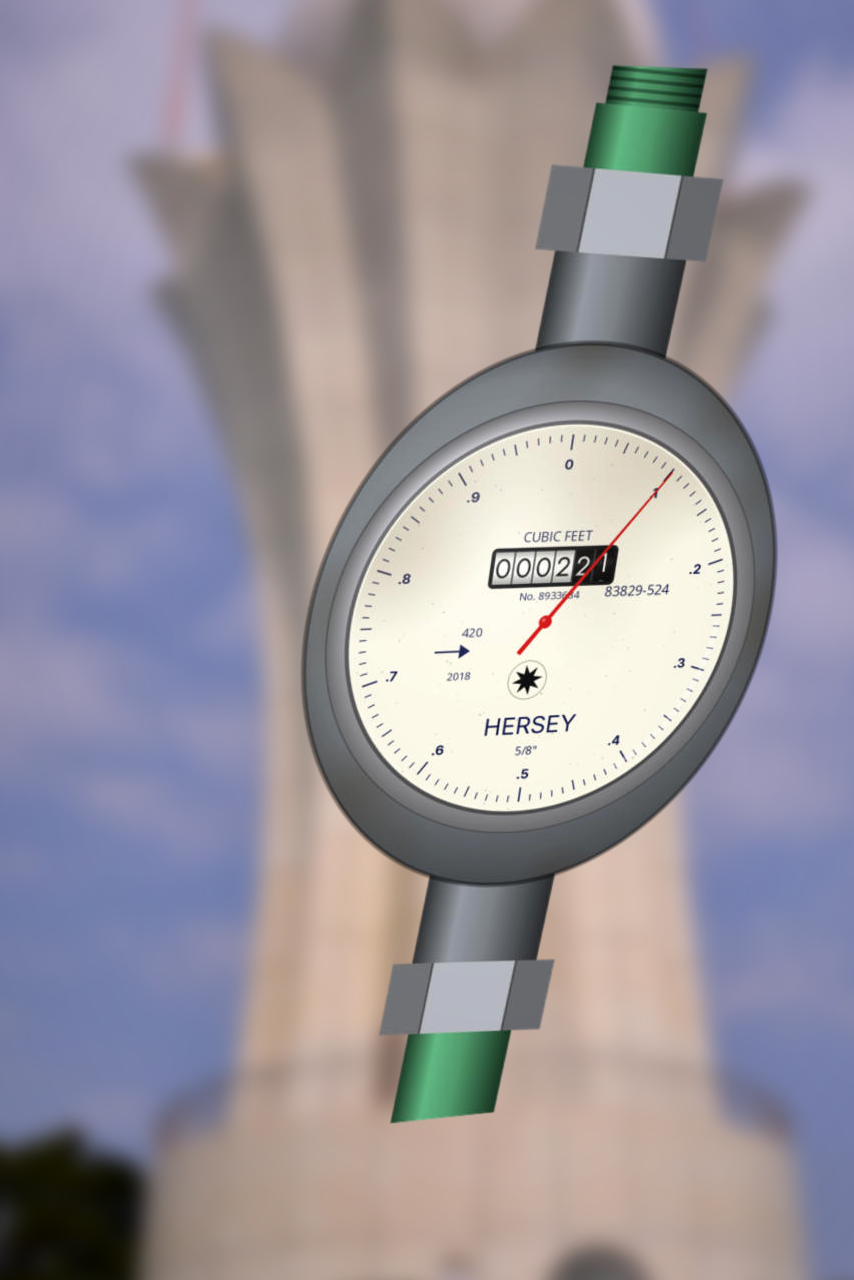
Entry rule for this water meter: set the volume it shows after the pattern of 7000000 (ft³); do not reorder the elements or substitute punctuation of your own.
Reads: 221.10 (ft³)
